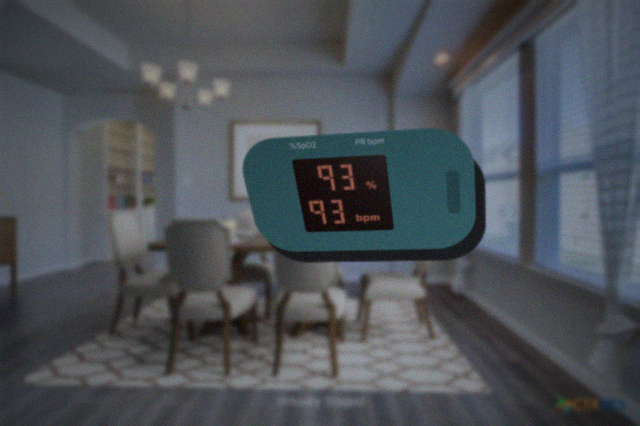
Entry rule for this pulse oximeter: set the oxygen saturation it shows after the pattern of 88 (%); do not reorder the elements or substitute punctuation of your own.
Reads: 93 (%)
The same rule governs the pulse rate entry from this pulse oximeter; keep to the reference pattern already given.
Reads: 93 (bpm)
